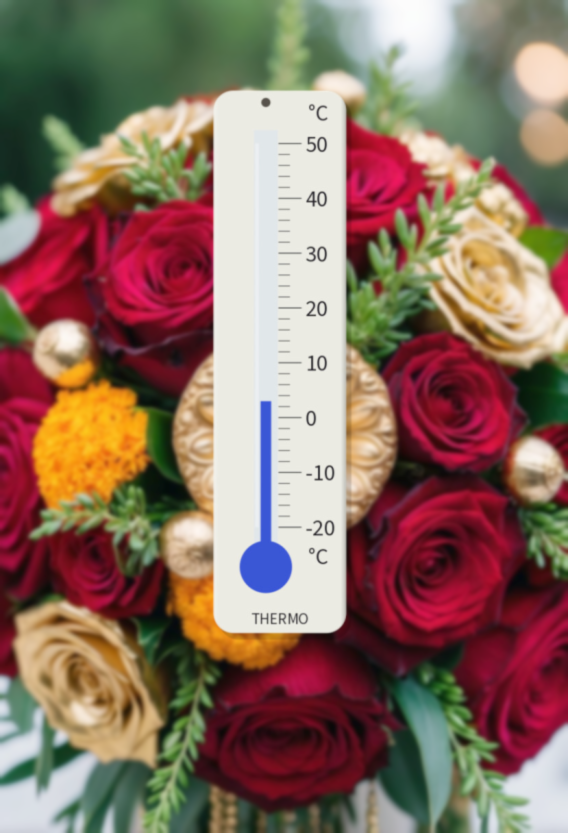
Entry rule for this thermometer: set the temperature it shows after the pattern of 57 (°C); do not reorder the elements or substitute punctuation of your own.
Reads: 3 (°C)
